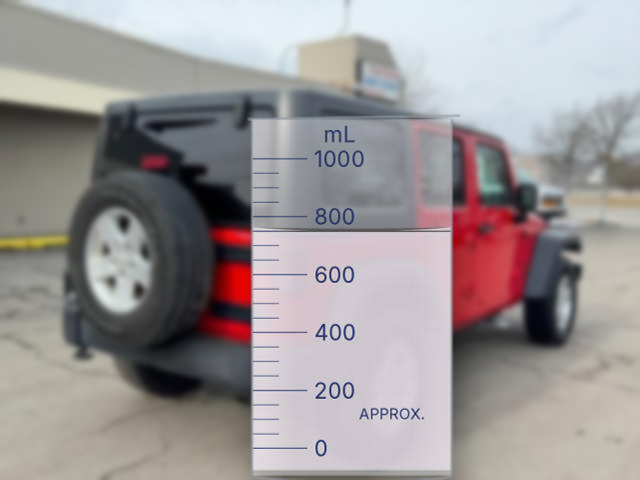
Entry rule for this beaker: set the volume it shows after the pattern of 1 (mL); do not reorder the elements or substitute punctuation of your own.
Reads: 750 (mL)
